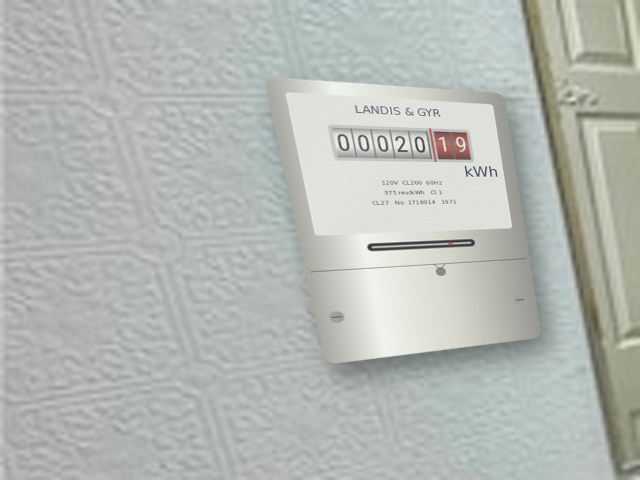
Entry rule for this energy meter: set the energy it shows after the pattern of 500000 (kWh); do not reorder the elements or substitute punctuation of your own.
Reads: 20.19 (kWh)
